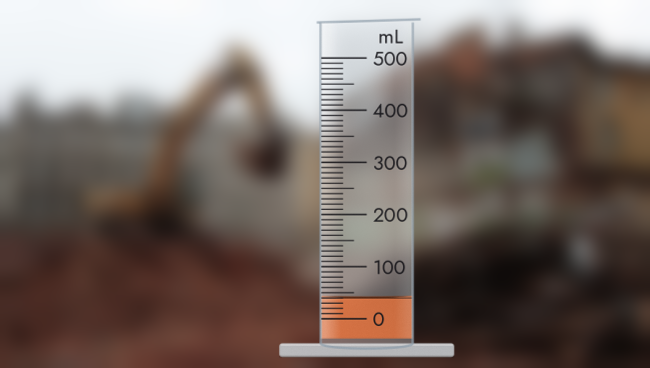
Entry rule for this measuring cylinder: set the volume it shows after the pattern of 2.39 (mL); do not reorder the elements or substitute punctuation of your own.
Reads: 40 (mL)
